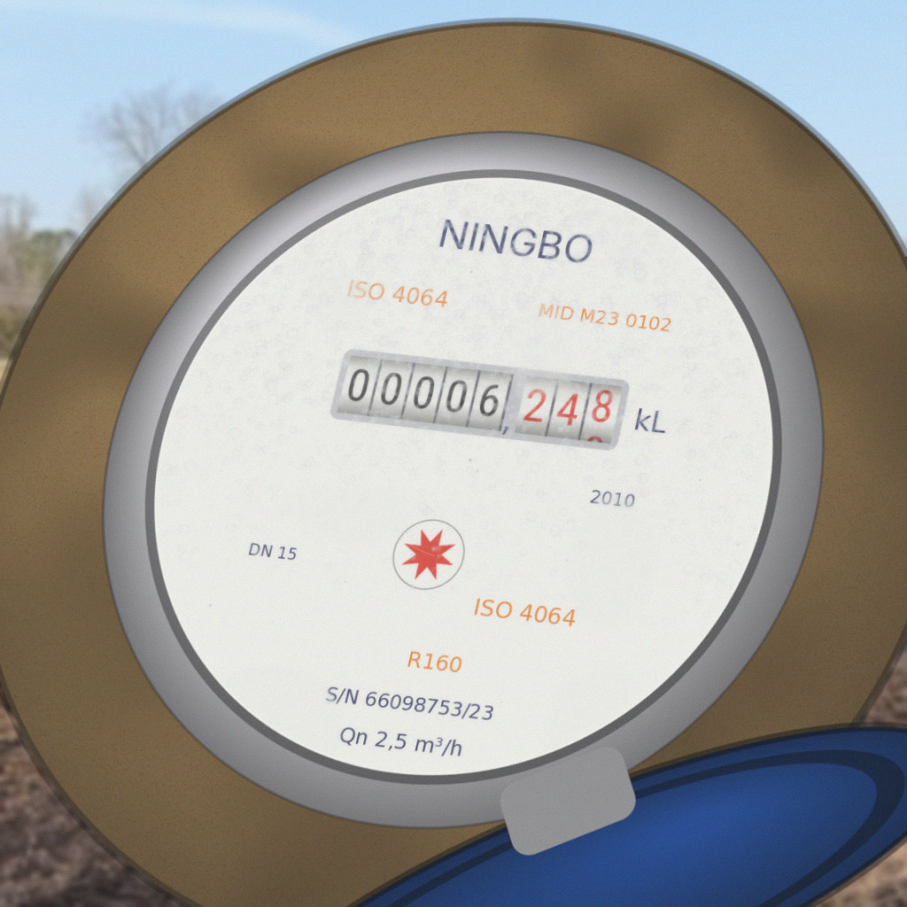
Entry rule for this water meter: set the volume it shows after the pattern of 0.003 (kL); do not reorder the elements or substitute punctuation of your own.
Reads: 6.248 (kL)
